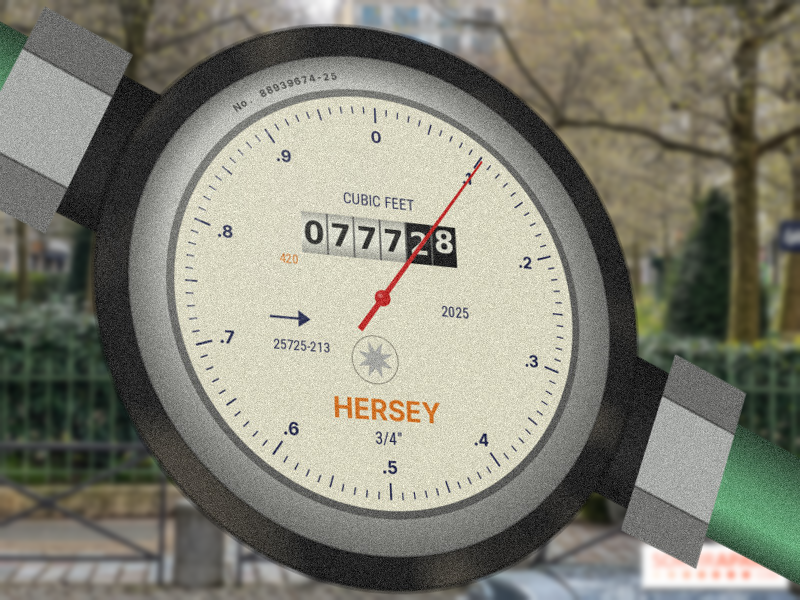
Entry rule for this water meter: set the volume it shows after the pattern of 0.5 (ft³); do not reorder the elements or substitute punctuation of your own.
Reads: 77728.10 (ft³)
